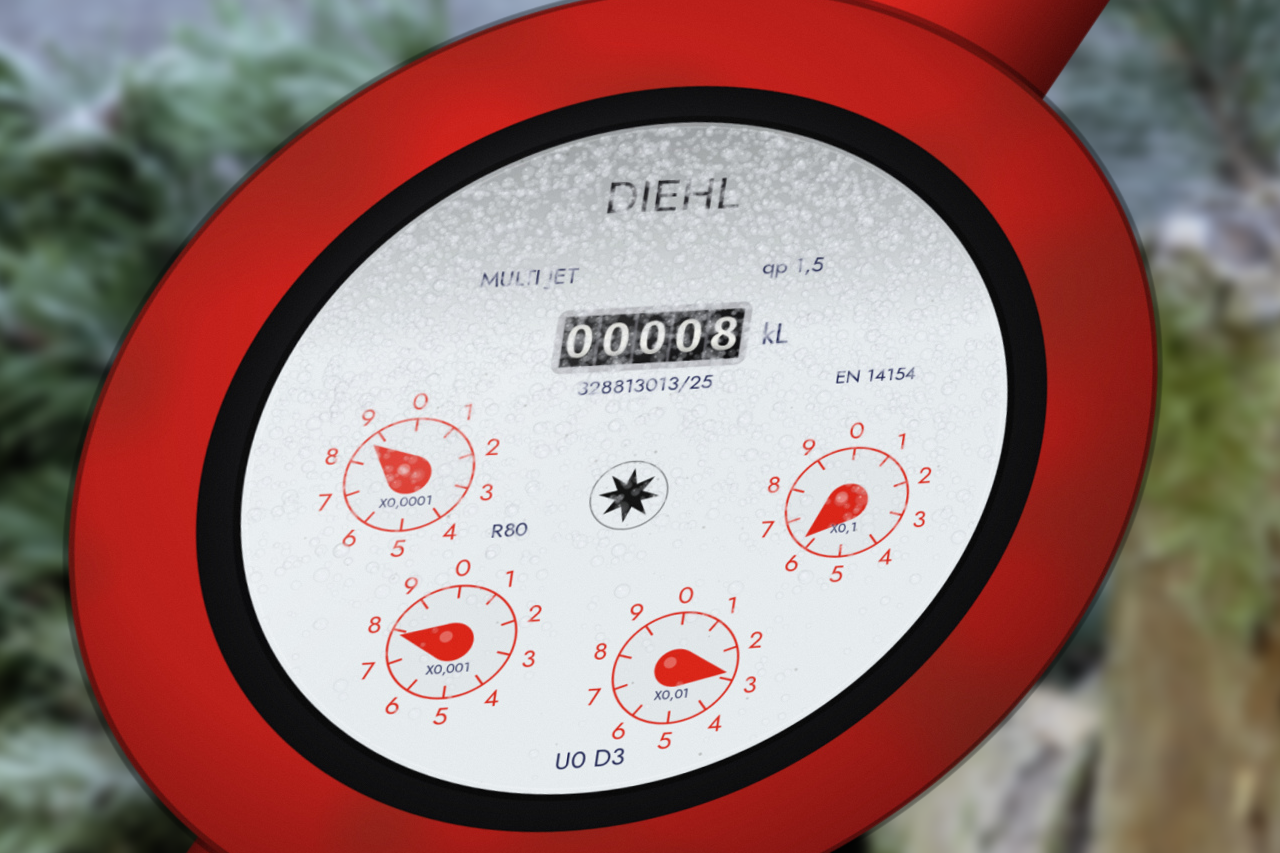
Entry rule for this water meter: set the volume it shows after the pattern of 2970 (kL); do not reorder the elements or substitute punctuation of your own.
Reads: 8.6278 (kL)
